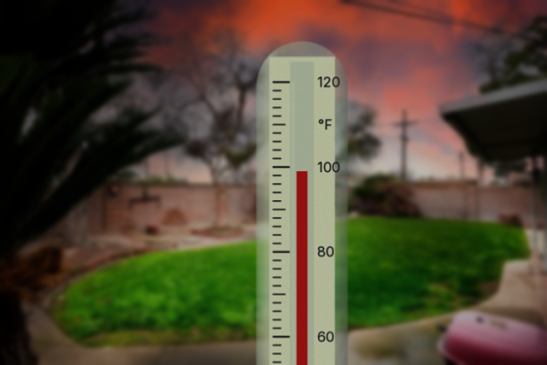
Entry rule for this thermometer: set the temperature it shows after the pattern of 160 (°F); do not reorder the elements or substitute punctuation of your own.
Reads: 99 (°F)
